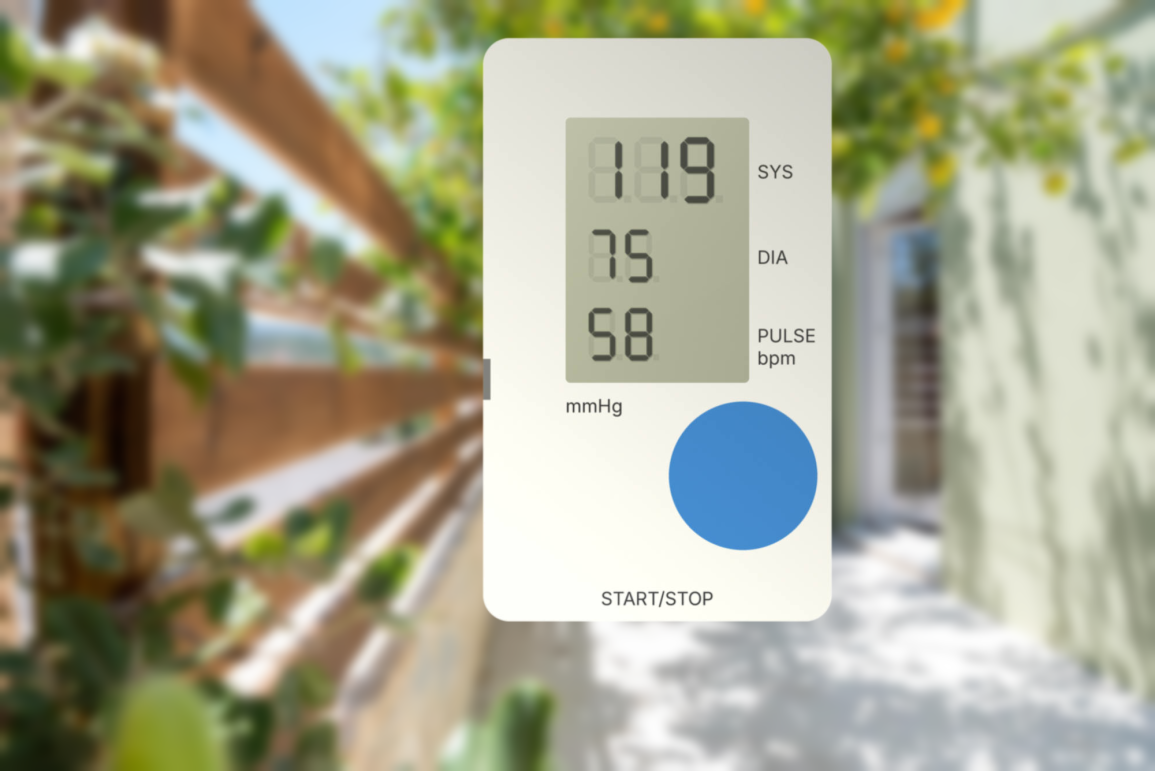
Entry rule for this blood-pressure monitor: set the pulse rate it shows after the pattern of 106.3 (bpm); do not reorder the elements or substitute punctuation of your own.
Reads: 58 (bpm)
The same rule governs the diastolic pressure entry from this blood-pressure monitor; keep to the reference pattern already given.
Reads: 75 (mmHg)
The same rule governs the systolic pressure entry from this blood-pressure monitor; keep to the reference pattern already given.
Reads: 119 (mmHg)
